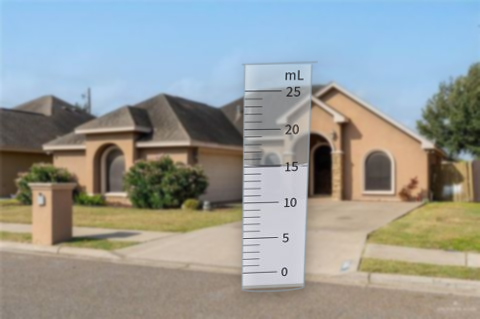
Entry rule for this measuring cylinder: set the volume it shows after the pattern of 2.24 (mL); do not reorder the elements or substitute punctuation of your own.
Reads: 15 (mL)
